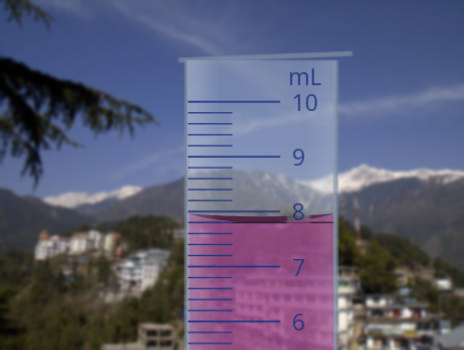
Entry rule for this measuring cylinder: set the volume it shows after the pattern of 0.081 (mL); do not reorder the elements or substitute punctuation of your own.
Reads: 7.8 (mL)
